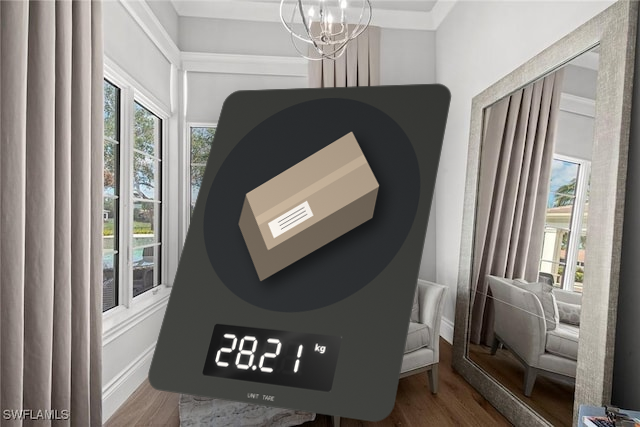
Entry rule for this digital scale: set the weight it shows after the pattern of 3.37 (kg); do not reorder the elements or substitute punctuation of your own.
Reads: 28.21 (kg)
